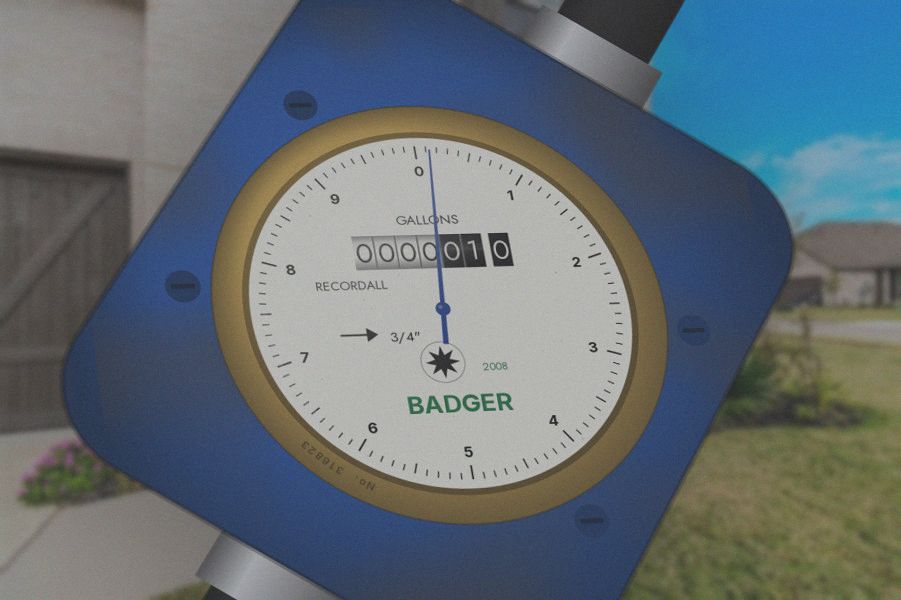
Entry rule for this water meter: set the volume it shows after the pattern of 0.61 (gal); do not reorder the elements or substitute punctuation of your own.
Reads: 10.1 (gal)
